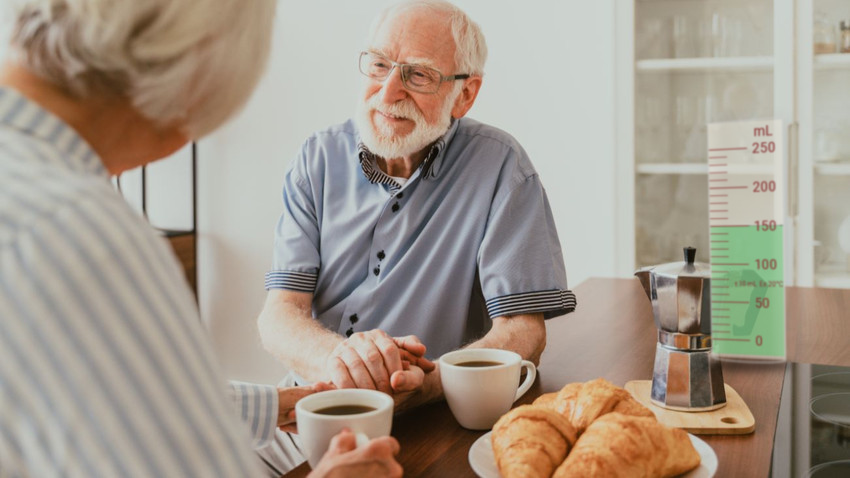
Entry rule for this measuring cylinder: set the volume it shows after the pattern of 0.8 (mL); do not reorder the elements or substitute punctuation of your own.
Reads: 150 (mL)
